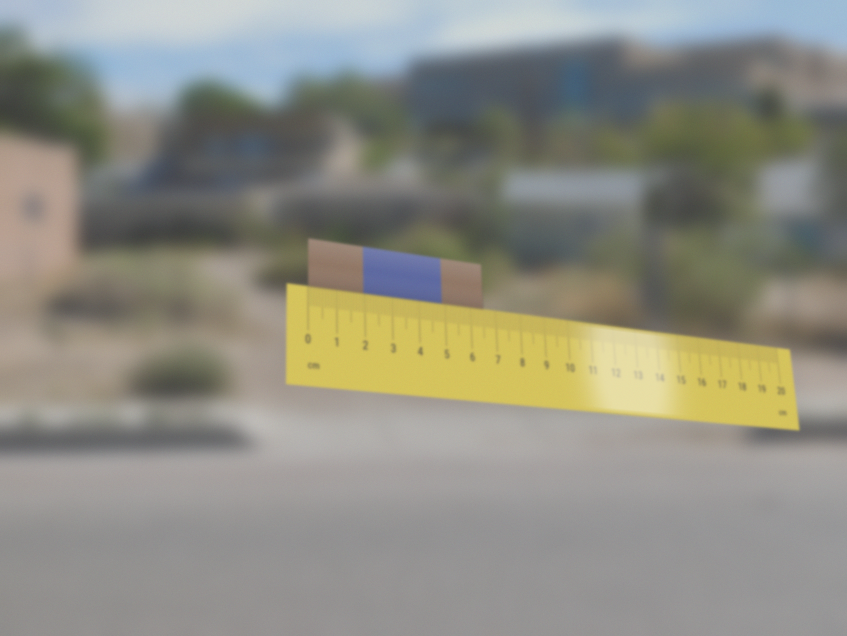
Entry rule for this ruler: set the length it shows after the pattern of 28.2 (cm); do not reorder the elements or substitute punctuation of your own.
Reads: 6.5 (cm)
